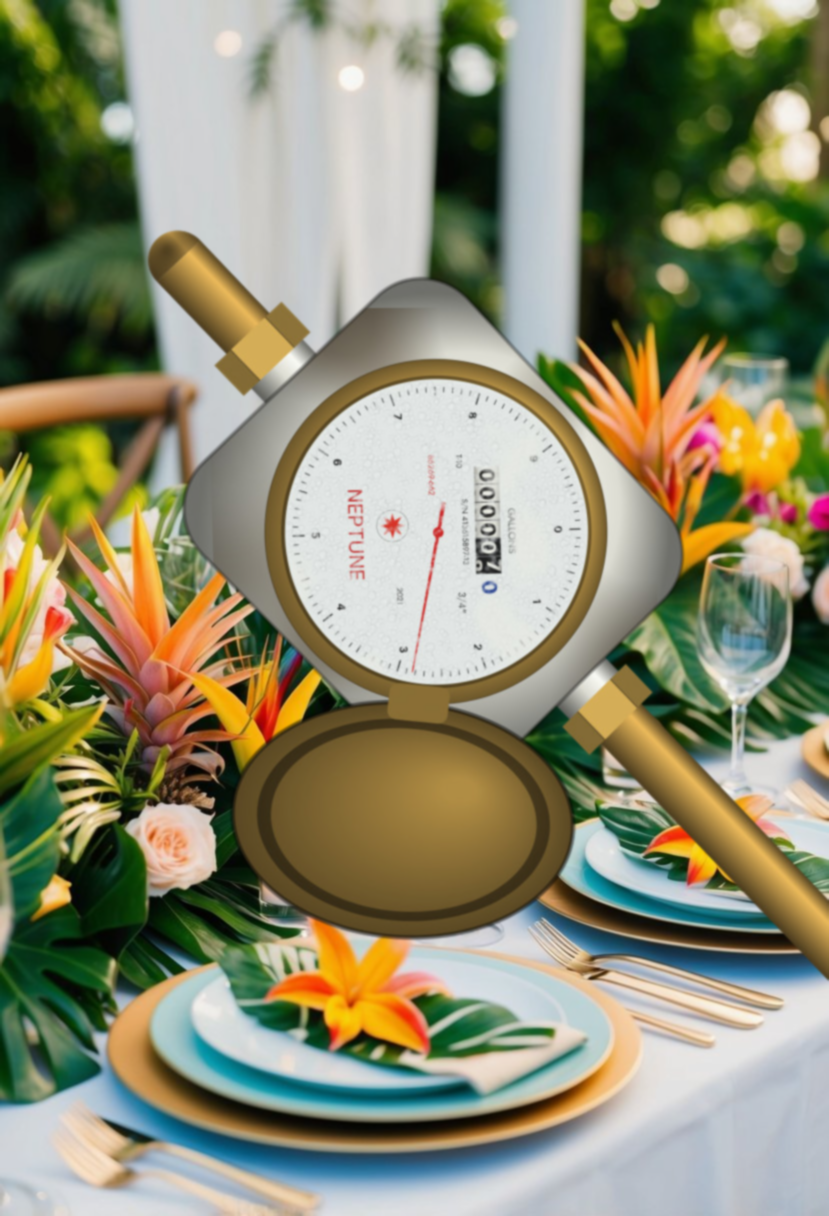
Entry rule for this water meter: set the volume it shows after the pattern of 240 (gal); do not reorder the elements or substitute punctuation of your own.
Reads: 72.8 (gal)
